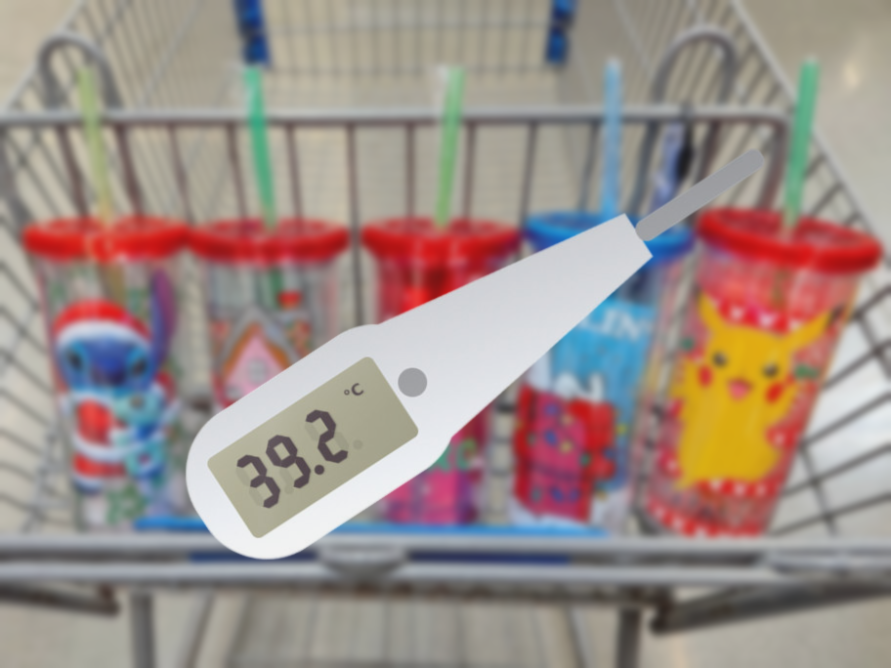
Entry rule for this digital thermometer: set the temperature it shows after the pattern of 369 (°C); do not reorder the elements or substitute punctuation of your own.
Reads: 39.2 (°C)
